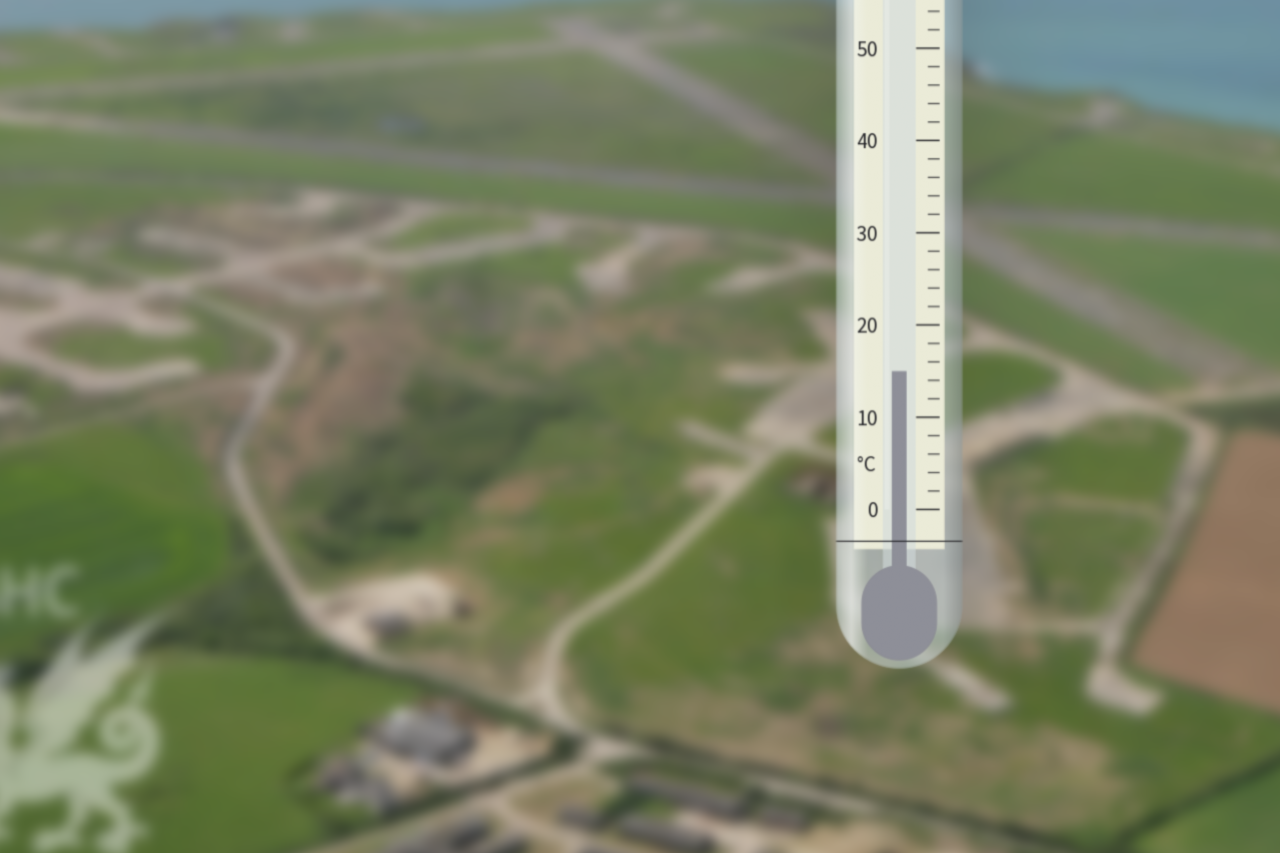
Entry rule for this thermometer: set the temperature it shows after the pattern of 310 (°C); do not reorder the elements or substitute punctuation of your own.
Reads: 15 (°C)
